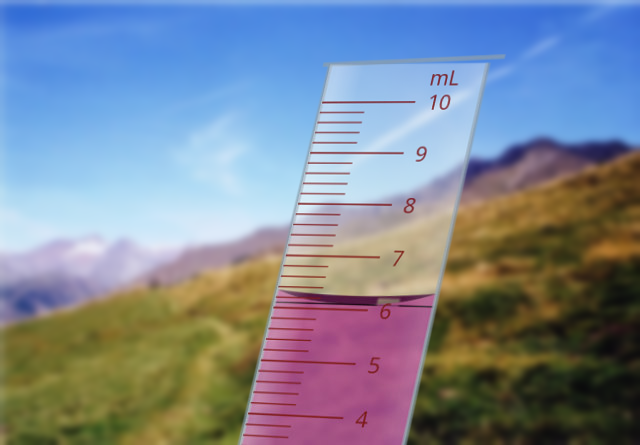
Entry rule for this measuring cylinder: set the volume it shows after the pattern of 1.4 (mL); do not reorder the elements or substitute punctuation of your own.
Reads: 6.1 (mL)
